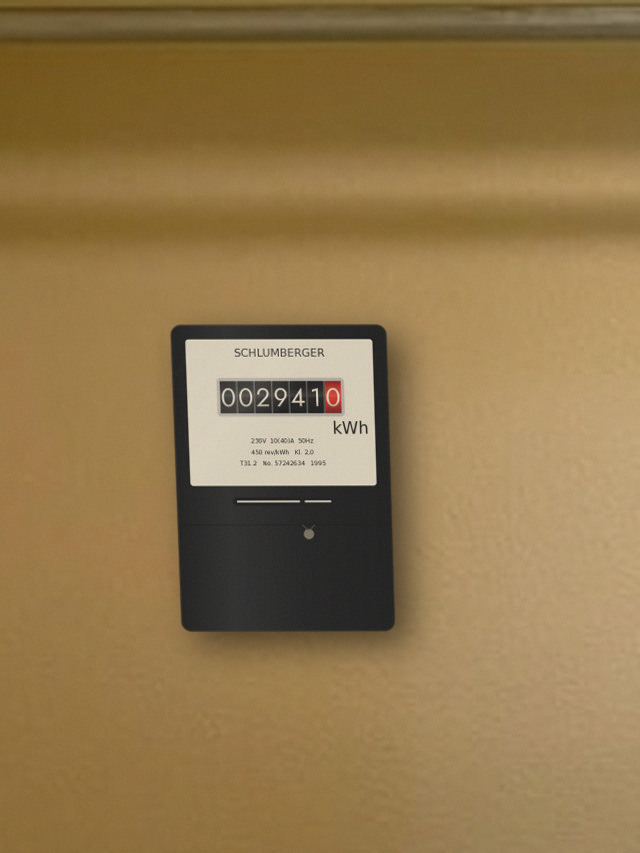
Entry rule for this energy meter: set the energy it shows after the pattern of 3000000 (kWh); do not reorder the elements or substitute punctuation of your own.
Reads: 2941.0 (kWh)
